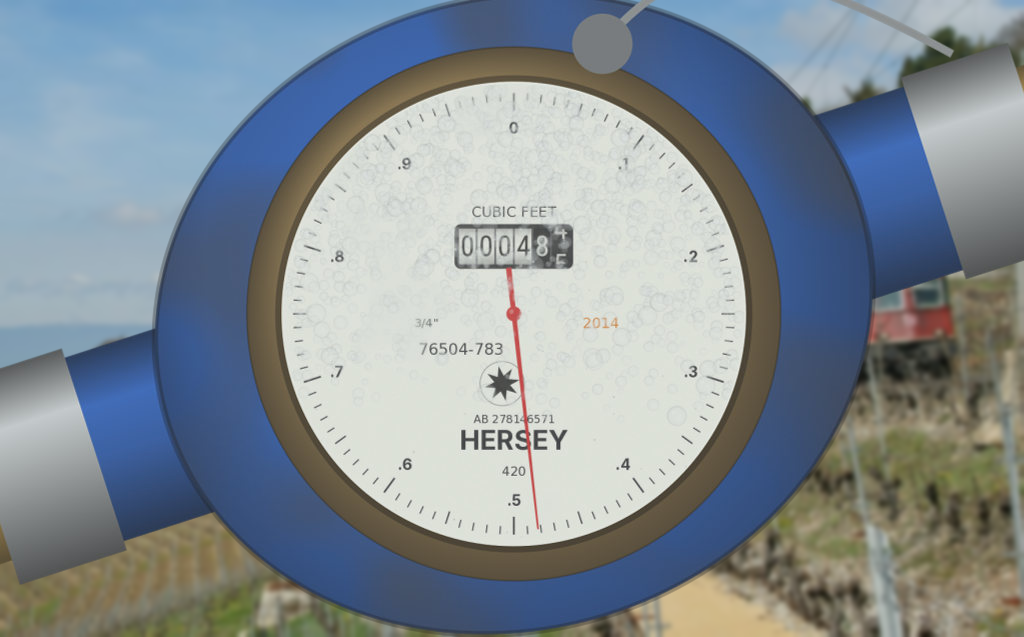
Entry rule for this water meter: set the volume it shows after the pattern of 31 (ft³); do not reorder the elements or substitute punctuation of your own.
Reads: 484.48 (ft³)
